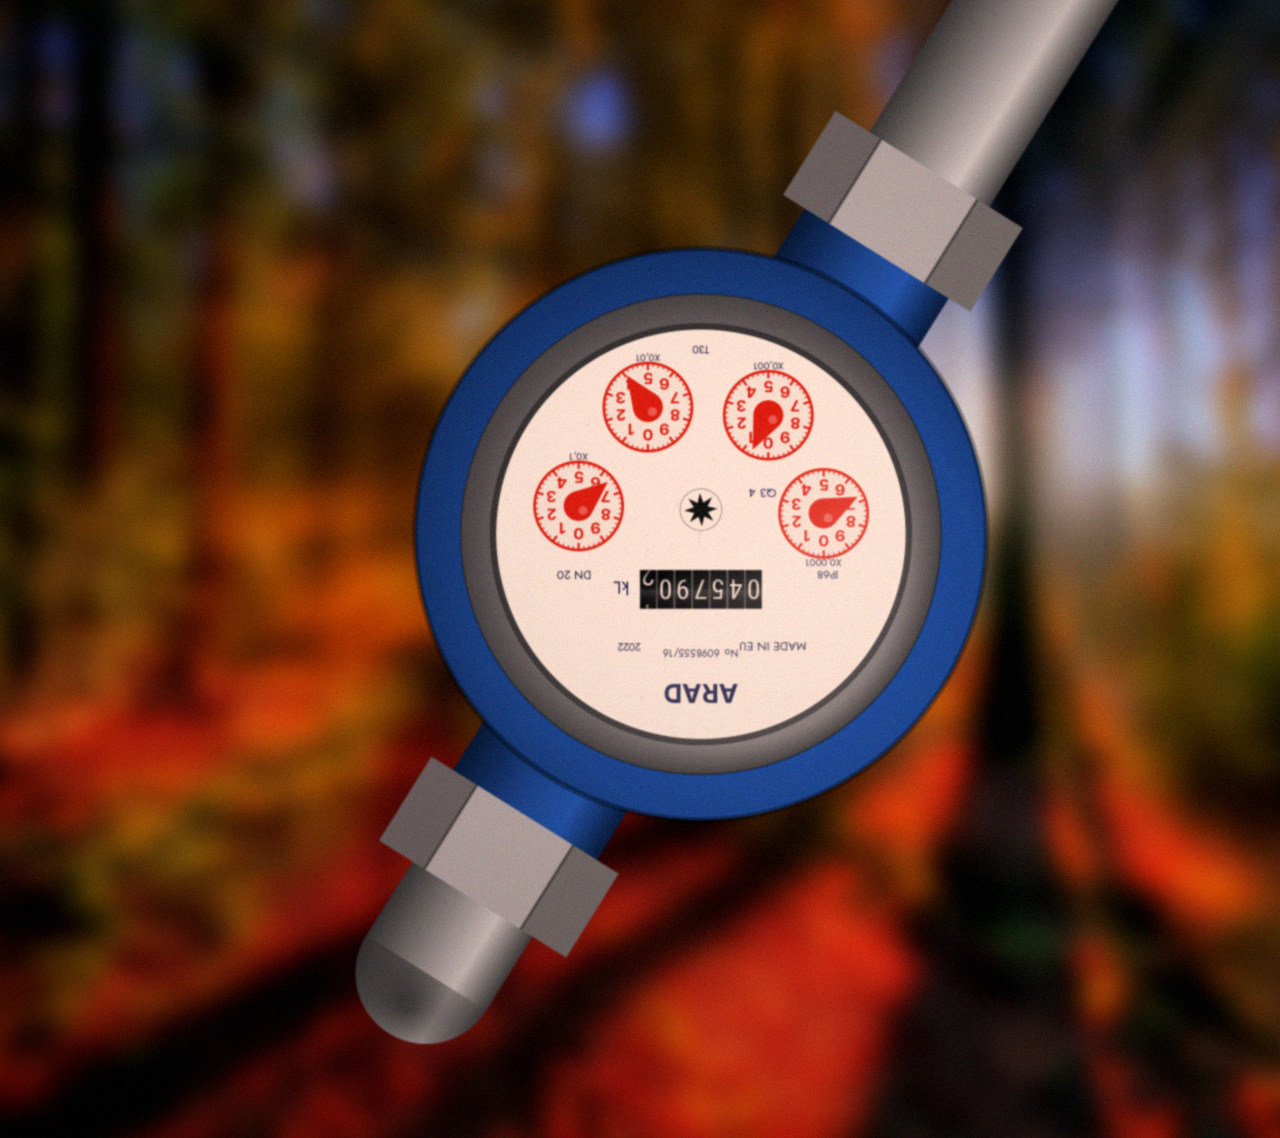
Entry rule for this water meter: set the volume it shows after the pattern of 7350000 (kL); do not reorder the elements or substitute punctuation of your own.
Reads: 457901.6406 (kL)
